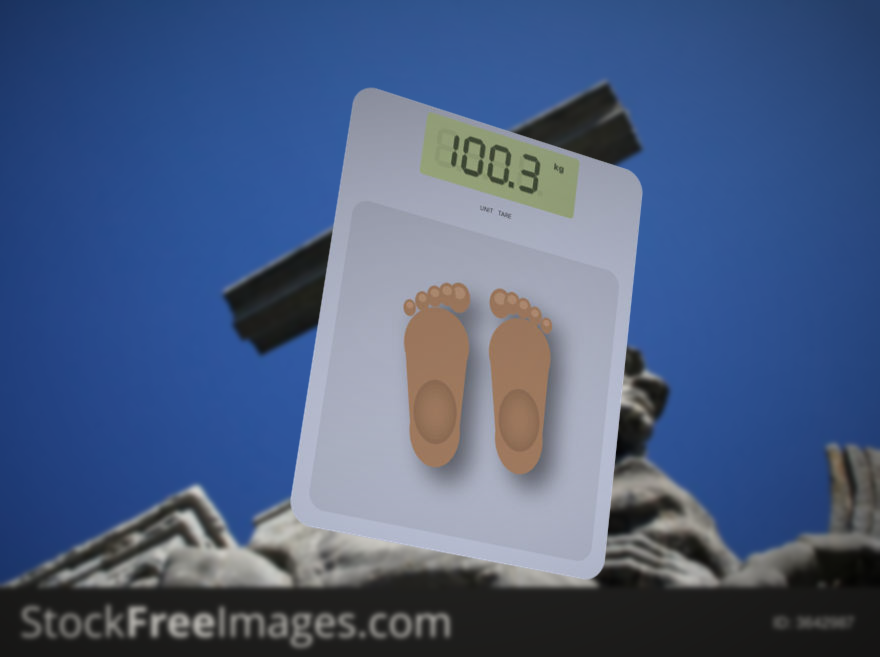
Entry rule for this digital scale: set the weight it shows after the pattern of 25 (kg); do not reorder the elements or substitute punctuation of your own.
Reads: 100.3 (kg)
